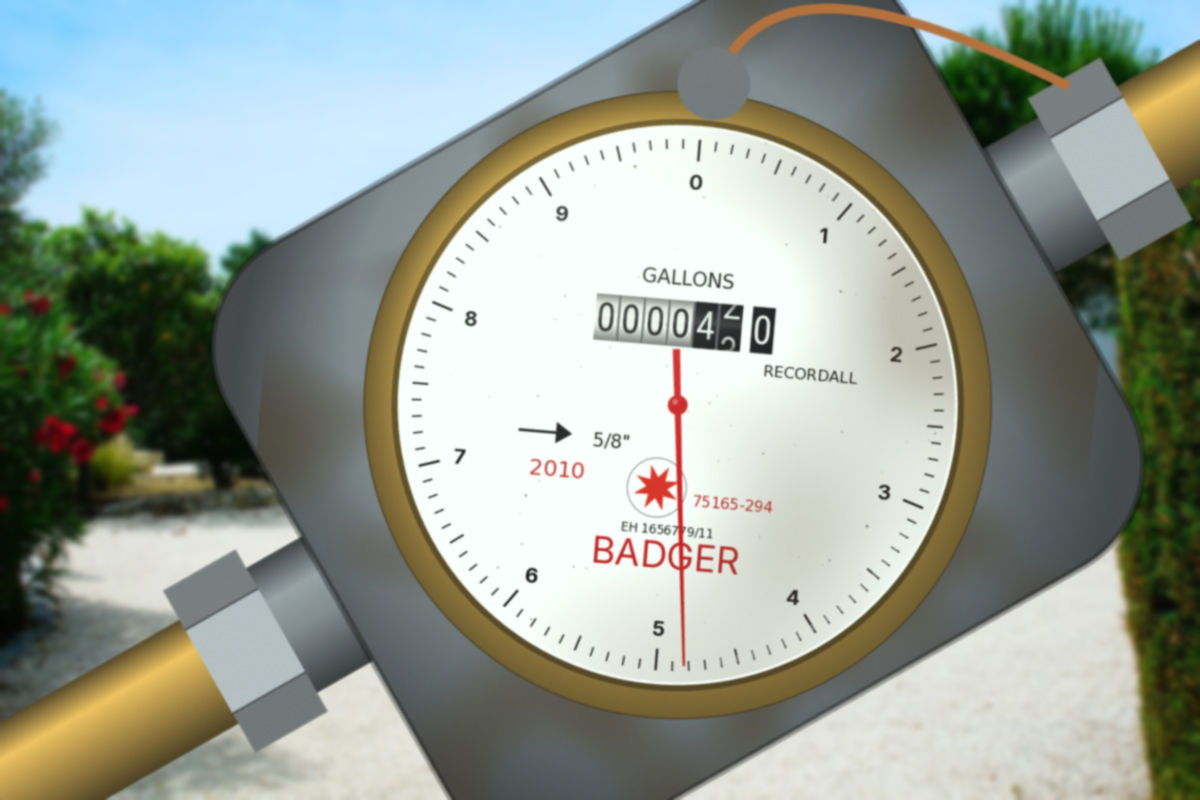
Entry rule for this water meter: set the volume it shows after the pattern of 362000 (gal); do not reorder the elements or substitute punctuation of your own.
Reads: 424.8 (gal)
